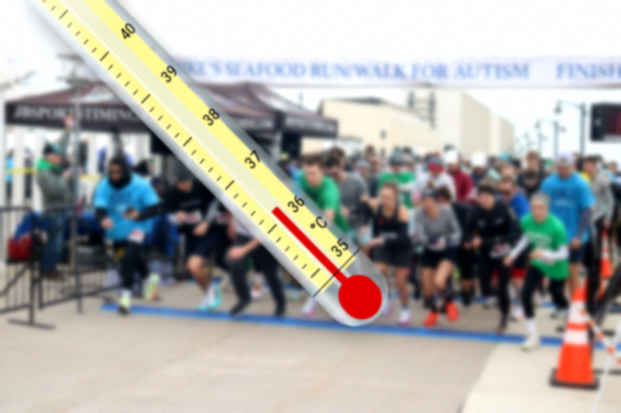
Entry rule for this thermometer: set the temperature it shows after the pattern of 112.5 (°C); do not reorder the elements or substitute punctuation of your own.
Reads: 36.2 (°C)
